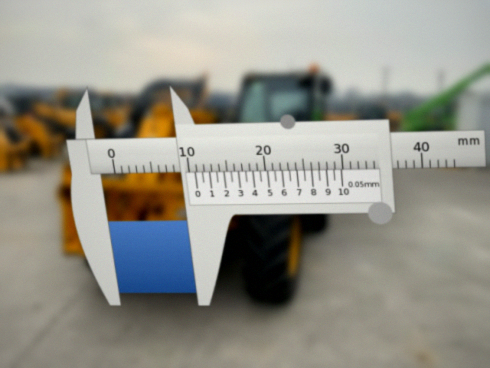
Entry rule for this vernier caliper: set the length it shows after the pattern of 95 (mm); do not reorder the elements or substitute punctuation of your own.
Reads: 10.8 (mm)
